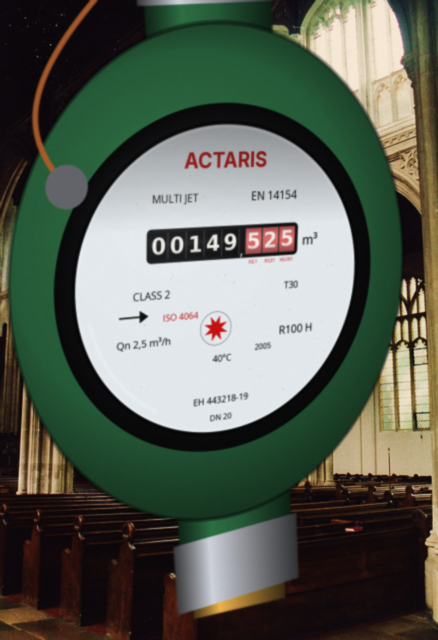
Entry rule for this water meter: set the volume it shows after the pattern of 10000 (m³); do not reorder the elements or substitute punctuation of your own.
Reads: 149.525 (m³)
